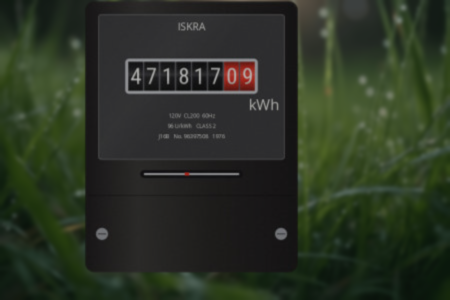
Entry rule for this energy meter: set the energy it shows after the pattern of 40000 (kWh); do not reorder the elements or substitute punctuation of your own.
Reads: 471817.09 (kWh)
